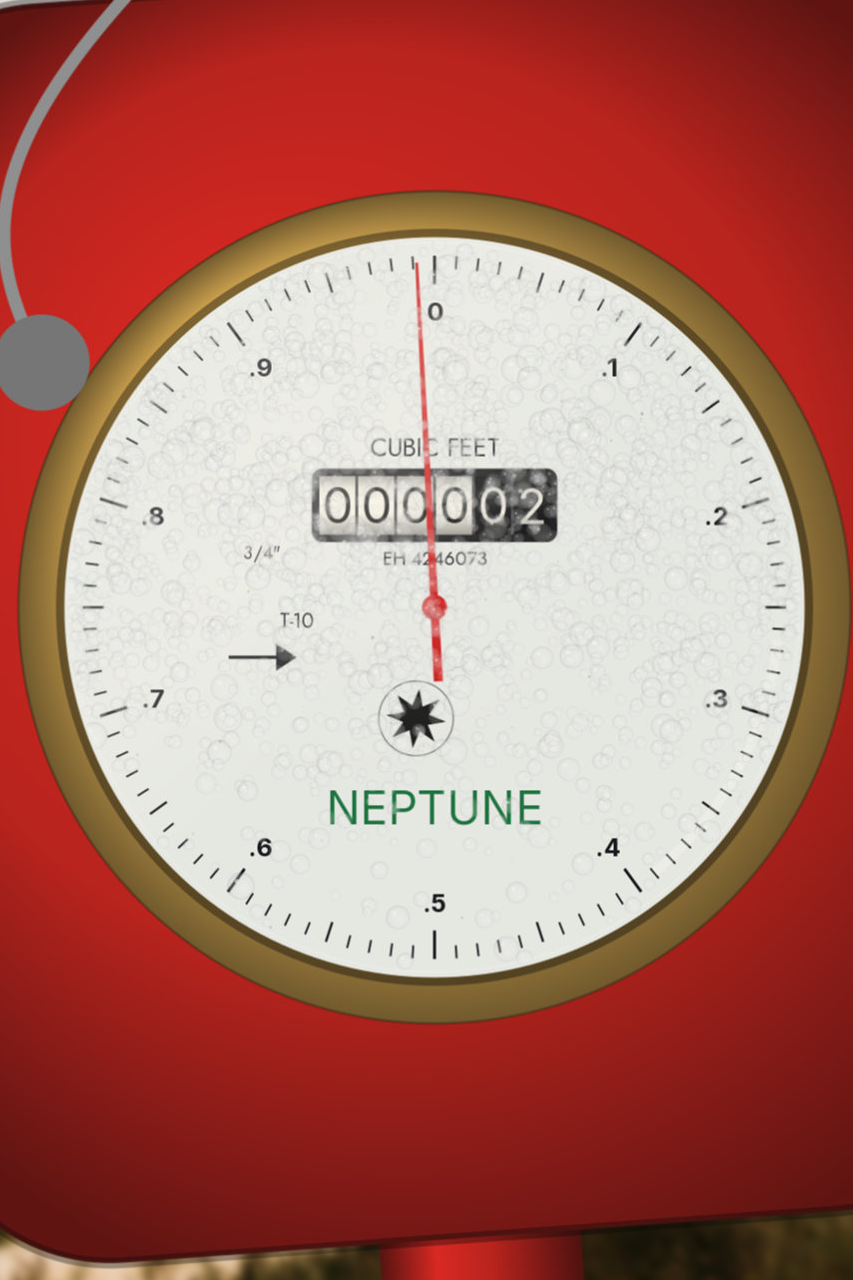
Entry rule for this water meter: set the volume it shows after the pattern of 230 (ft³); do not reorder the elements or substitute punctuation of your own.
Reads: 1.99 (ft³)
